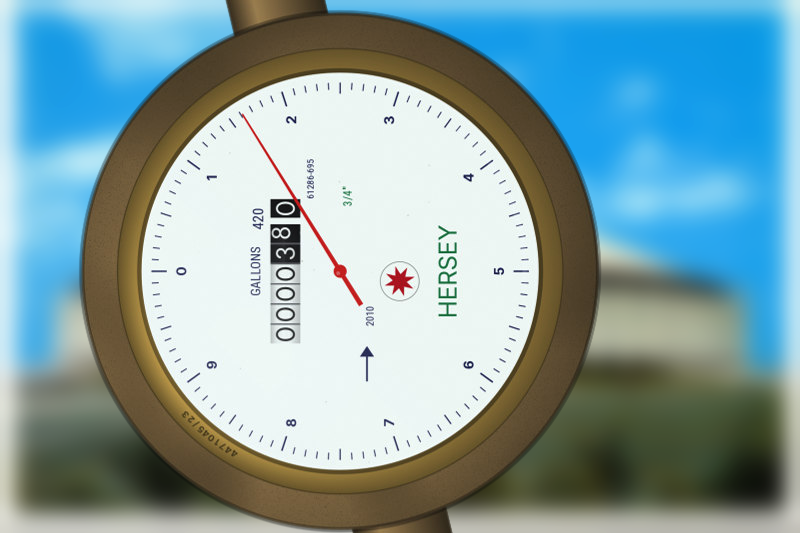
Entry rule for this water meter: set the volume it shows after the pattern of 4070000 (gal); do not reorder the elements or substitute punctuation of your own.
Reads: 381.6 (gal)
